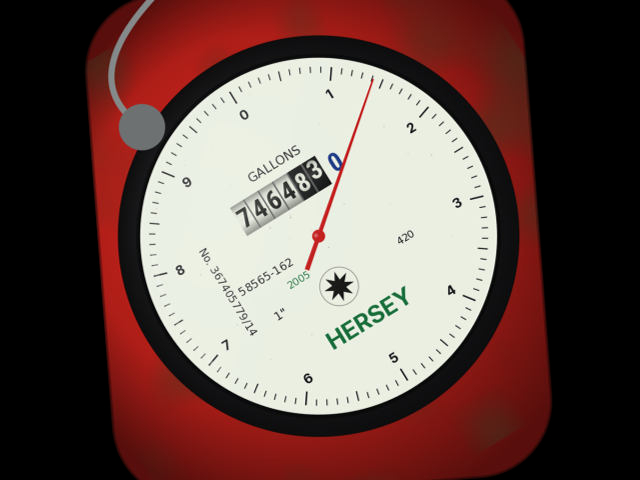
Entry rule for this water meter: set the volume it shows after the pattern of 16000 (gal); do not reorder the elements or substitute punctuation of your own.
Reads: 7464831.4 (gal)
